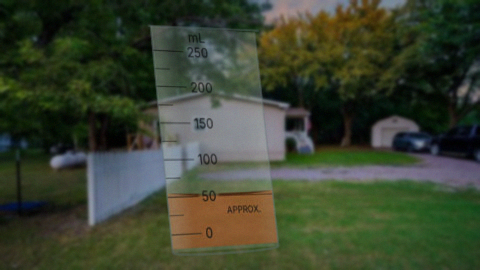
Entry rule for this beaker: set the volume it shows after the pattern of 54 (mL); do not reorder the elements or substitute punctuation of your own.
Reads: 50 (mL)
